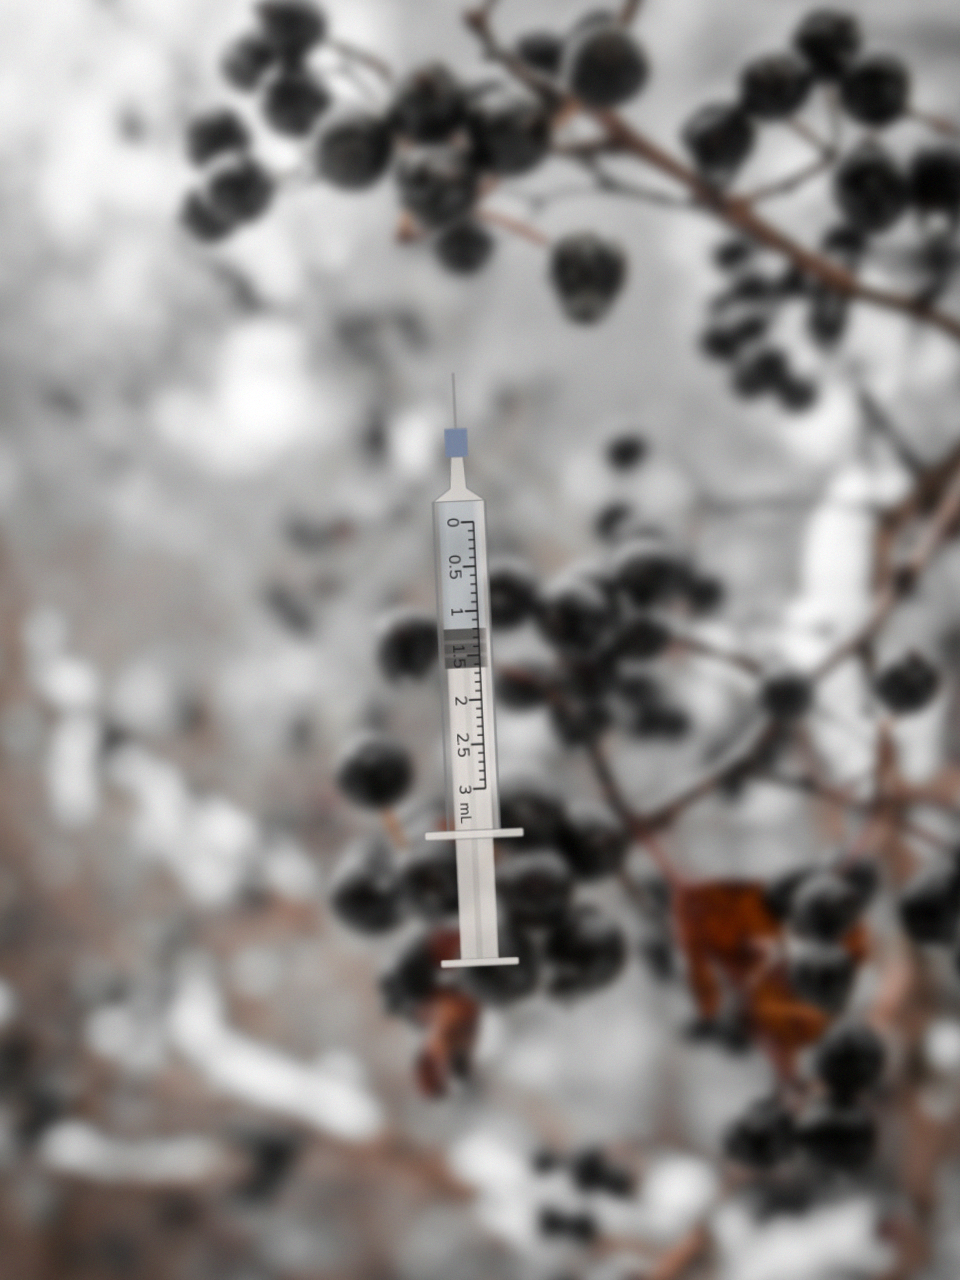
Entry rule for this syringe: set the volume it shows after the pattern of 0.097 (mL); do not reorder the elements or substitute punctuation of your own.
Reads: 1.2 (mL)
